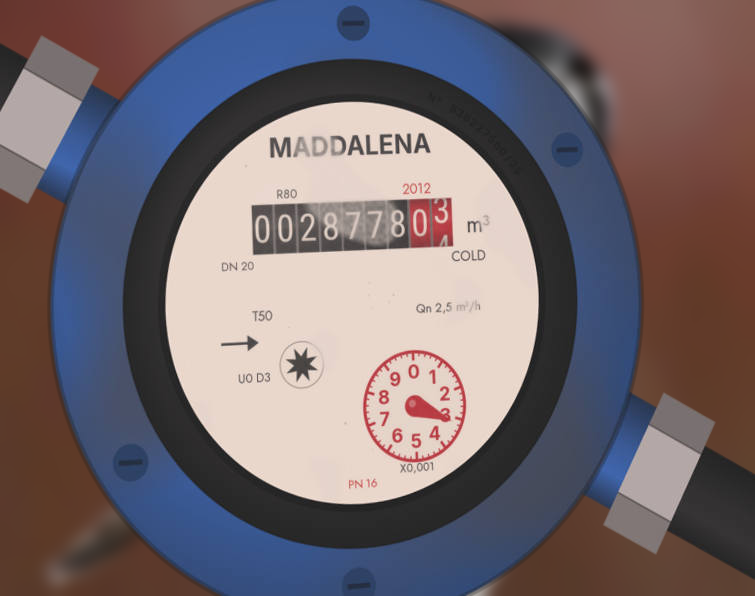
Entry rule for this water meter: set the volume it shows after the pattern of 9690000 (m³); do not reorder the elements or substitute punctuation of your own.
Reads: 28778.033 (m³)
